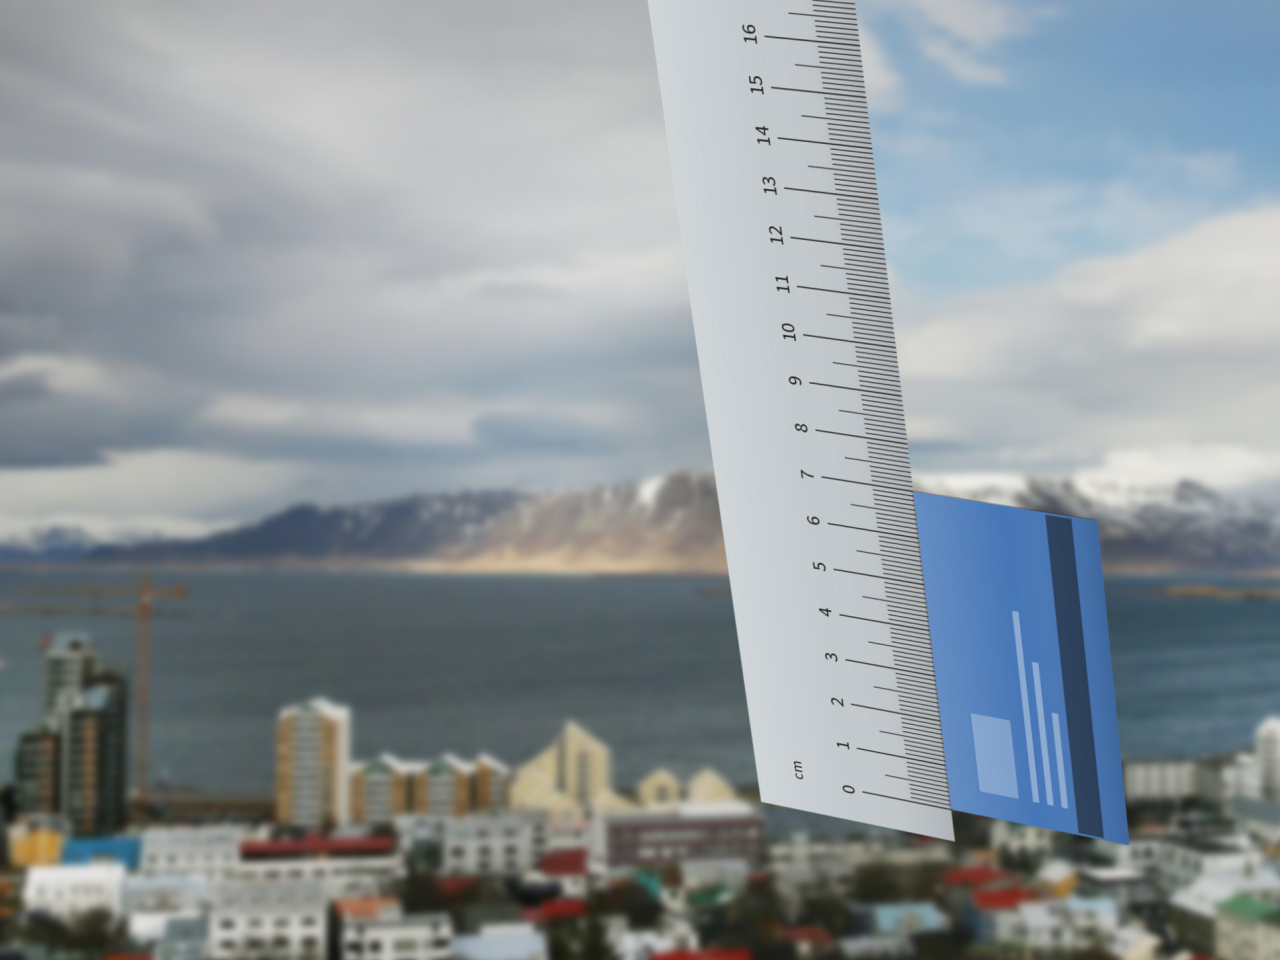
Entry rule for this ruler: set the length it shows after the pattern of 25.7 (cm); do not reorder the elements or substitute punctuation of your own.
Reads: 7 (cm)
